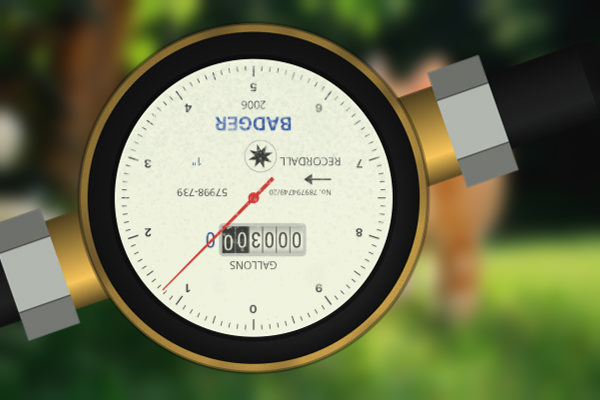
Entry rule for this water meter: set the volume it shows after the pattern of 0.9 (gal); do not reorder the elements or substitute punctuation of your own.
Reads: 3001.2 (gal)
